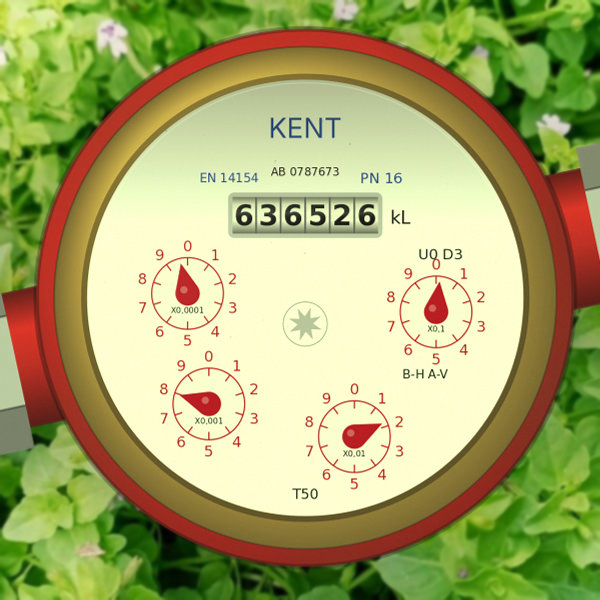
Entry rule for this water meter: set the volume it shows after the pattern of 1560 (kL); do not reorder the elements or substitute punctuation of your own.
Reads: 636526.0179 (kL)
